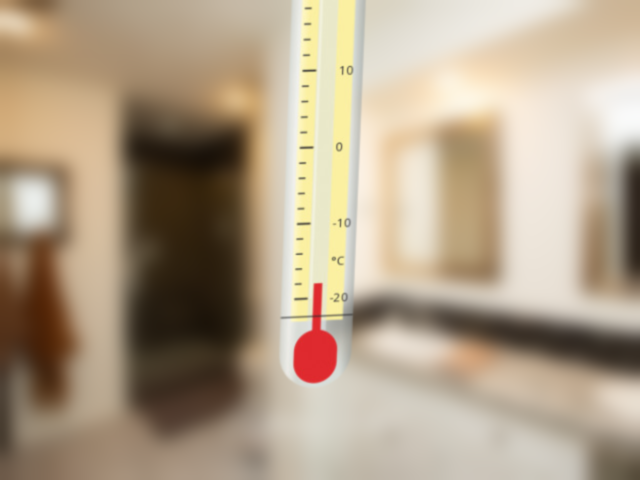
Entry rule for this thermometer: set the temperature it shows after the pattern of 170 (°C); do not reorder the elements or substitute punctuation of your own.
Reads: -18 (°C)
